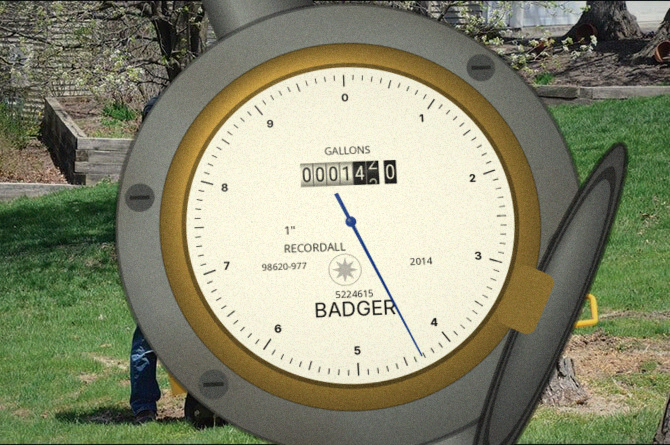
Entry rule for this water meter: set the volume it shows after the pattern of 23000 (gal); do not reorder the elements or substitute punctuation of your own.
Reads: 1424.3 (gal)
